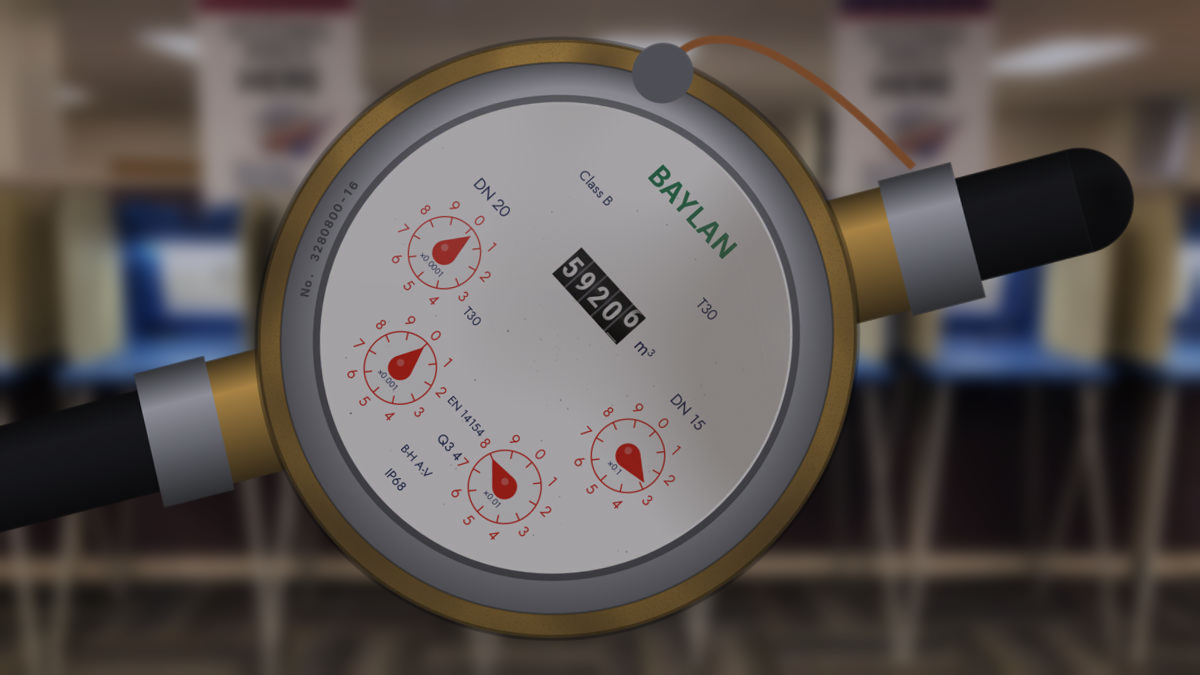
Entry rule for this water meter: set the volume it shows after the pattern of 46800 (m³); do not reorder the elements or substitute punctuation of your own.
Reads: 59206.2800 (m³)
